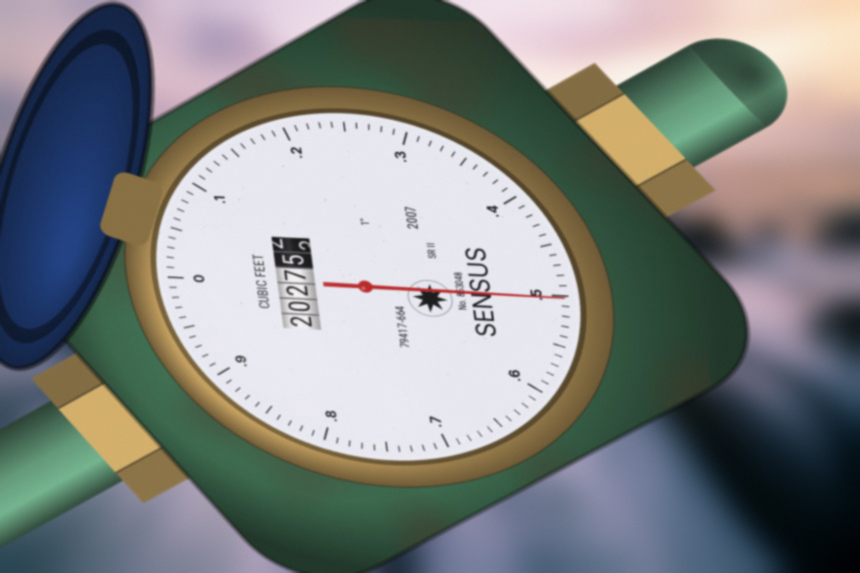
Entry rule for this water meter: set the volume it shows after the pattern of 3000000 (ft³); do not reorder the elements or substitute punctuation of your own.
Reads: 202752.50 (ft³)
